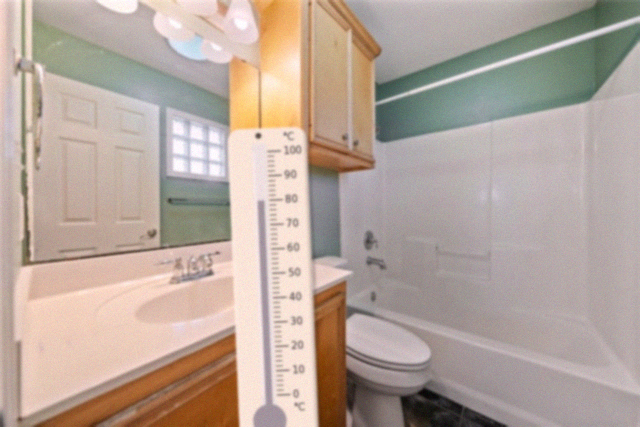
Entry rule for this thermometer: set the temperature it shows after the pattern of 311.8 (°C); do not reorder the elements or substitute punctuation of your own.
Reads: 80 (°C)
